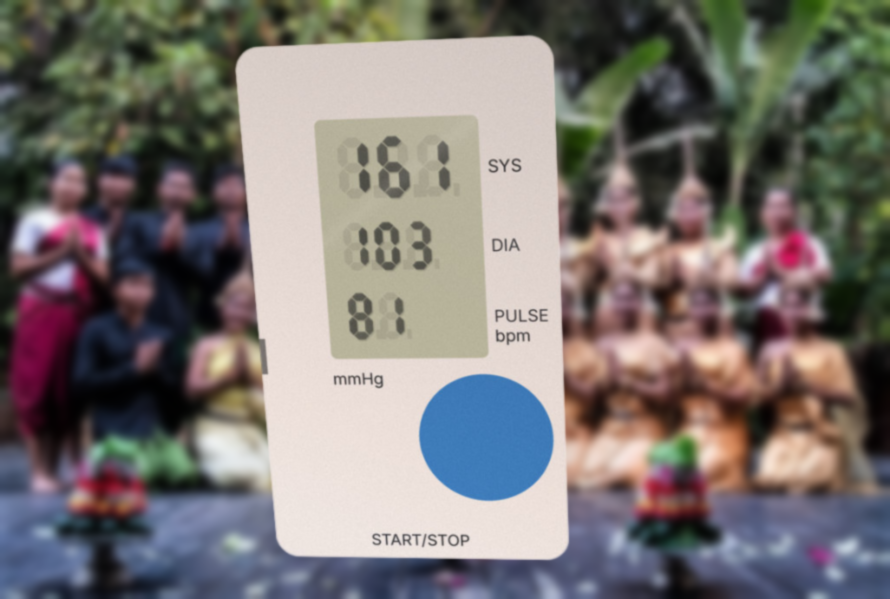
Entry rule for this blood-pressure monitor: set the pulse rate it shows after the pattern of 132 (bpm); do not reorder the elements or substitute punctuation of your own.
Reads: 81 (bpm)
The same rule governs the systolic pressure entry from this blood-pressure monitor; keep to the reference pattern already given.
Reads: 161 (mmHg)
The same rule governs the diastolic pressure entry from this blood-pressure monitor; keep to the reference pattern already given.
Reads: 103 (mmHg)
